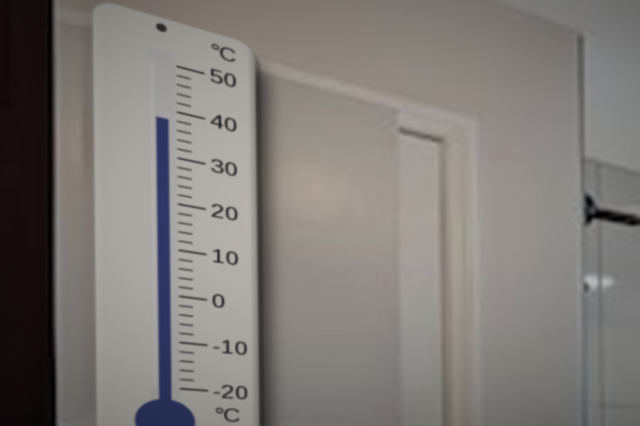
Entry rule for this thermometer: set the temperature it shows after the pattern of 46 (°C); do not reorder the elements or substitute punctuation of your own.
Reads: 38 (°C)
